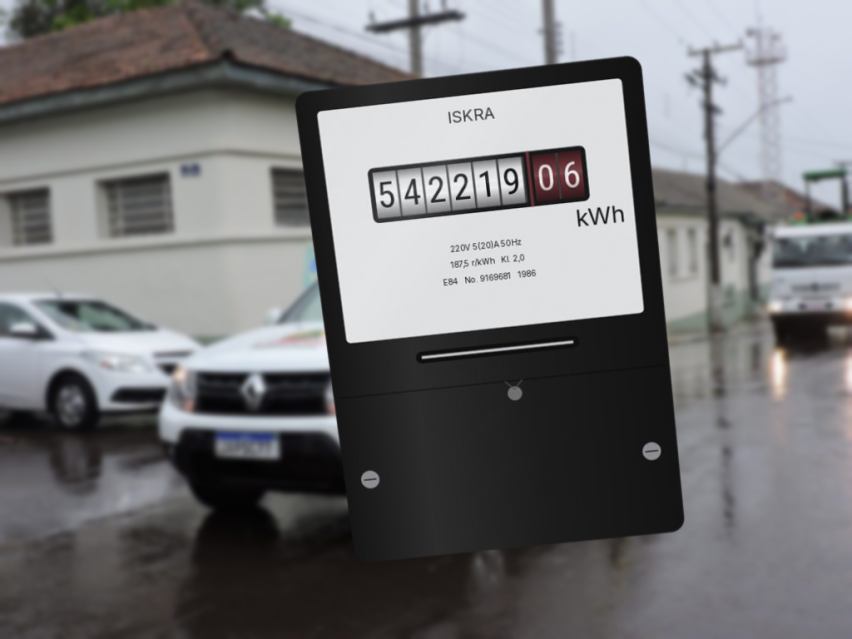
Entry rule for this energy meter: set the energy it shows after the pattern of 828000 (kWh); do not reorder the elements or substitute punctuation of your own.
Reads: 542219.06 (kWh)
